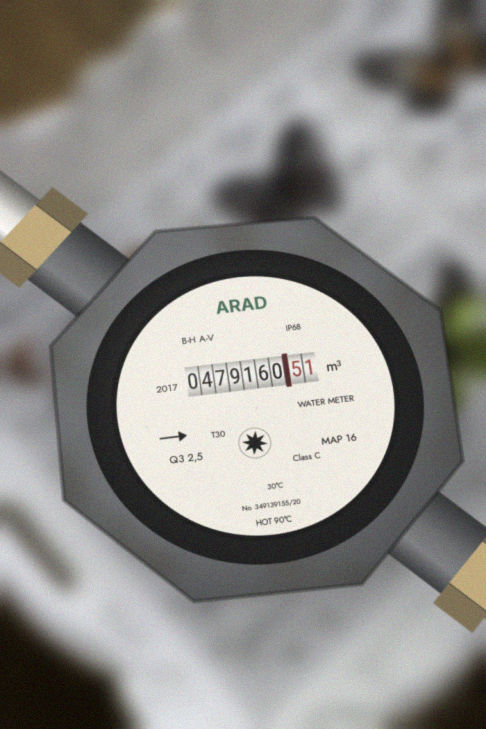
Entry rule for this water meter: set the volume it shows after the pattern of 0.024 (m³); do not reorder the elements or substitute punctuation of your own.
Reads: 479160.51 (m³)
